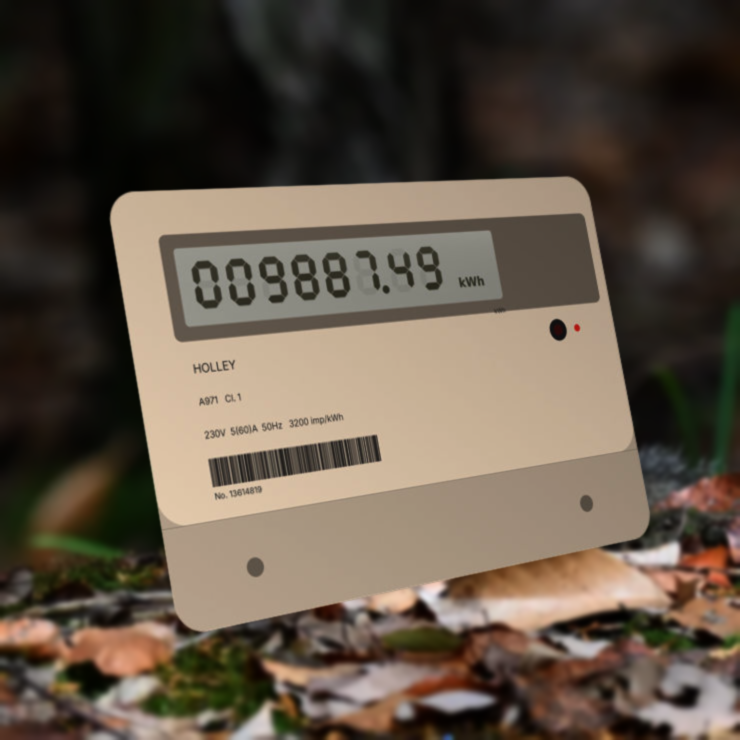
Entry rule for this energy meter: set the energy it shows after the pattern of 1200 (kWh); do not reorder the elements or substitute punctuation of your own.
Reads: 9887.49 (kWh)
